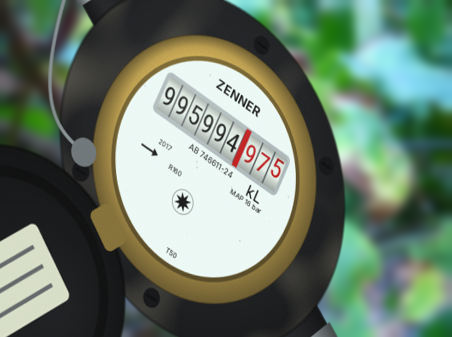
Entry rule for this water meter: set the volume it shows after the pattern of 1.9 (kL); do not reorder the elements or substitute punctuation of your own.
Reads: 995994.975 (kL)
